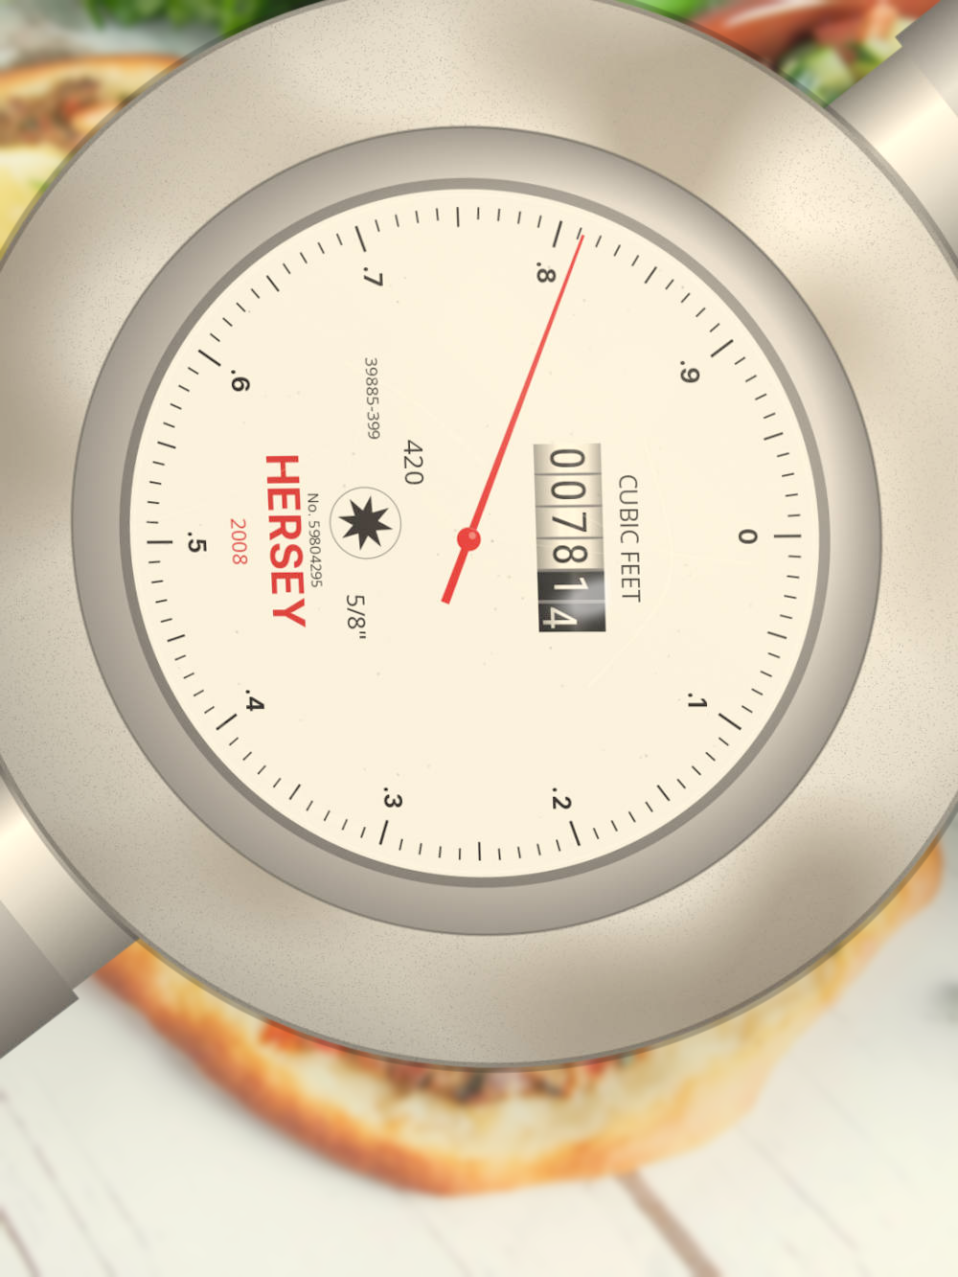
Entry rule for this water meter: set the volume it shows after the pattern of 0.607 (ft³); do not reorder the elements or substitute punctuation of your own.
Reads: 7813.81 (ft³)
